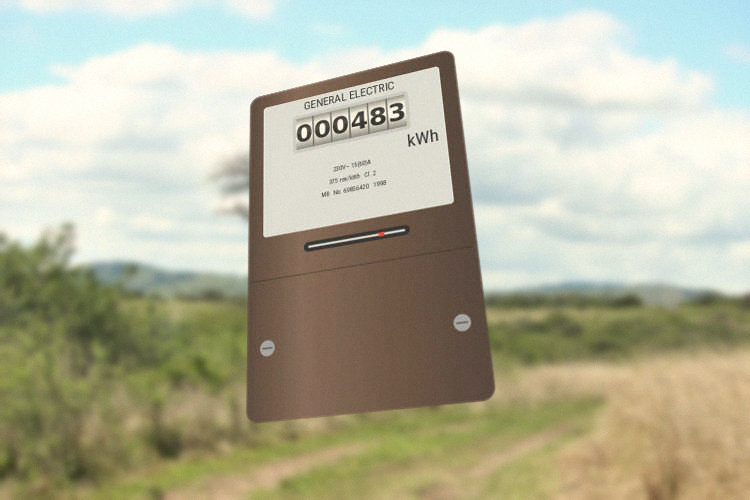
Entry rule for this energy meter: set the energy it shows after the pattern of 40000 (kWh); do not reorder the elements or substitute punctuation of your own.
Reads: 483 (kWh)
